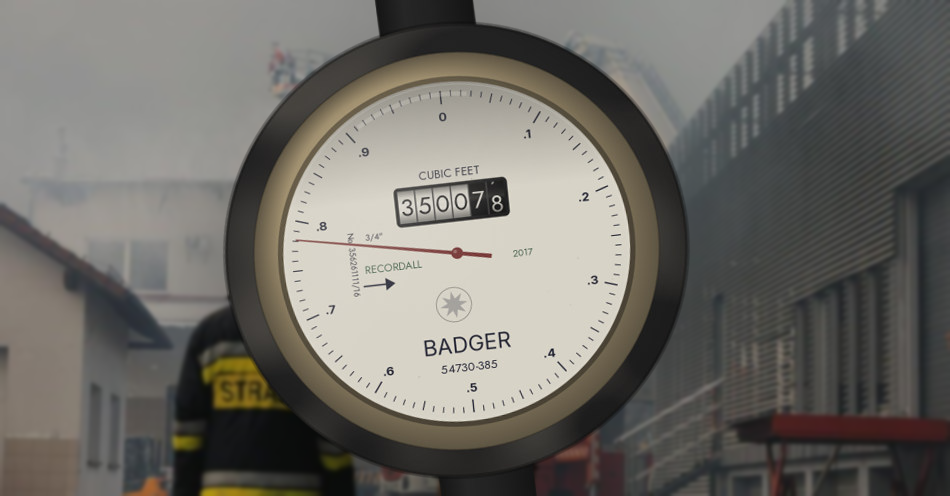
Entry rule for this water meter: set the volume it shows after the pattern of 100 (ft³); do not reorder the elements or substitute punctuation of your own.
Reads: 350077.78 (ft³)
